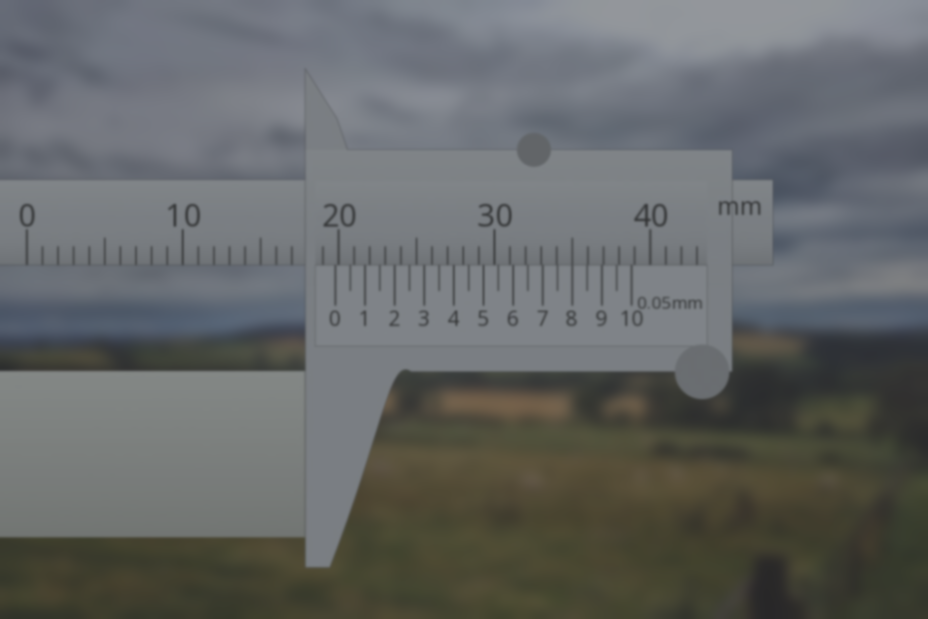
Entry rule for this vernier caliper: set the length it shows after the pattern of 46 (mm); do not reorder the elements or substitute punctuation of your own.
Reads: 19.8 (mm)
